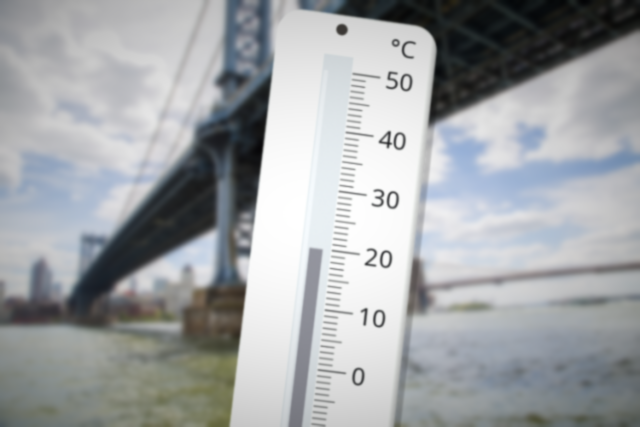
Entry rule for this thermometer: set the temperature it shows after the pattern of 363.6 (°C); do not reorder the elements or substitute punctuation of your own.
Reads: 20 (°C)
